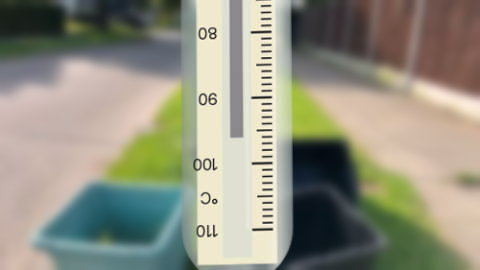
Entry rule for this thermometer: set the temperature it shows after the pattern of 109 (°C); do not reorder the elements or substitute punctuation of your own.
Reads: 96 (°C)
